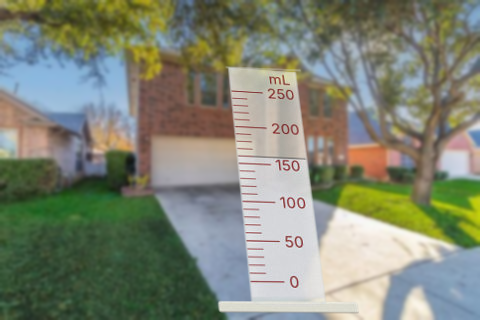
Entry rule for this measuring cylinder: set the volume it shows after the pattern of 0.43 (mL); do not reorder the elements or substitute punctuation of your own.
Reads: 160 (mL)
